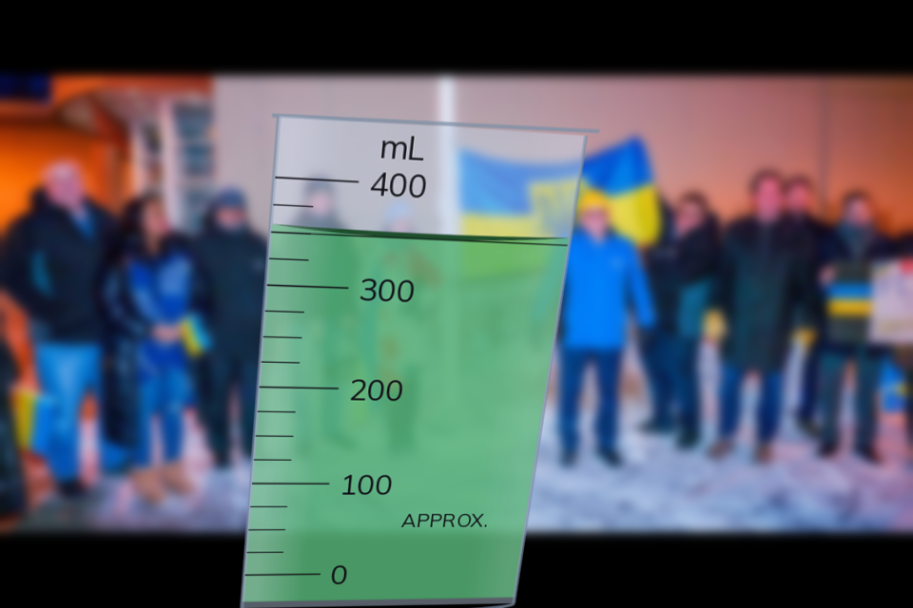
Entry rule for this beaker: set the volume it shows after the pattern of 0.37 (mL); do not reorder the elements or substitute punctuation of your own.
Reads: 350 (mL)
